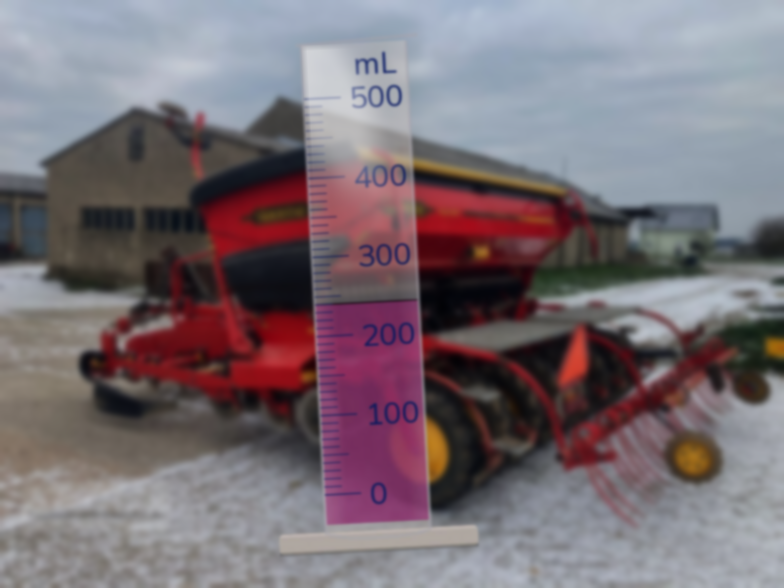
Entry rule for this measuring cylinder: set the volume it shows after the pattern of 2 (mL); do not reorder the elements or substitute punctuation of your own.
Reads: 240 (mL)
